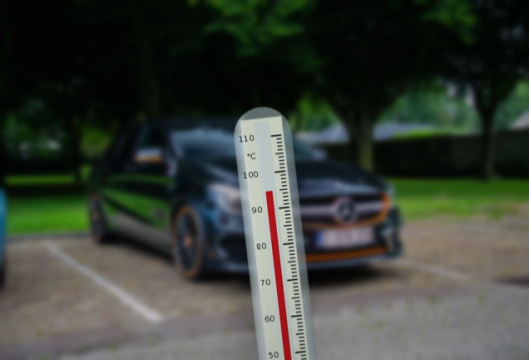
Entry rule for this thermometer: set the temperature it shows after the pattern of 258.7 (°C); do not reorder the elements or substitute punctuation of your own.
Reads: 95 (°C)
